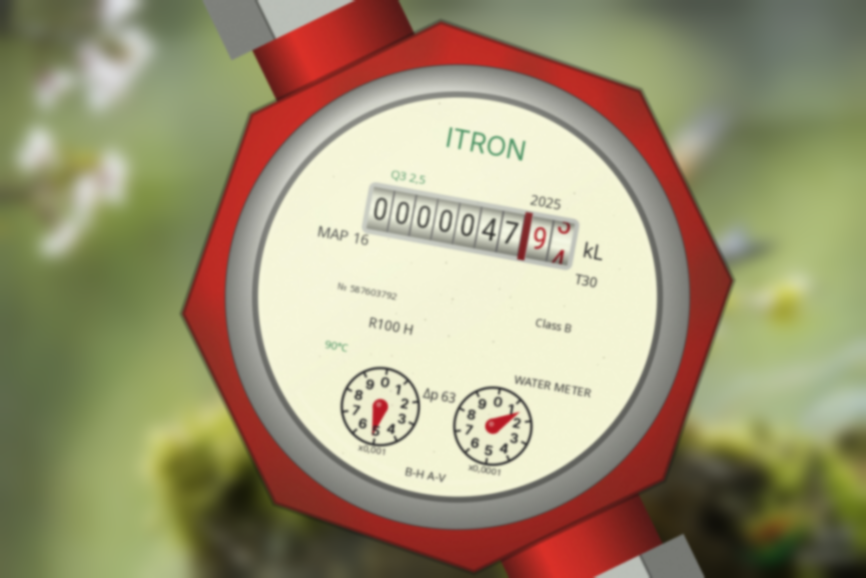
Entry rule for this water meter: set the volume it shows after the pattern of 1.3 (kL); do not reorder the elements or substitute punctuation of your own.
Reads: 47.9351 (kL)
